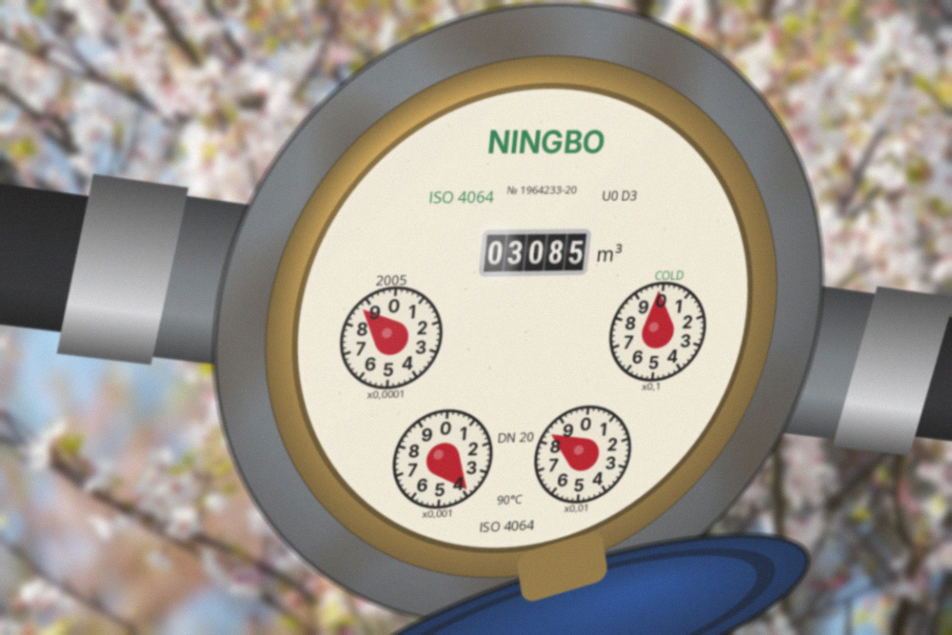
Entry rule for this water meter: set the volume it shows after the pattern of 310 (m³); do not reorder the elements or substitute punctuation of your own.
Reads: 3084.9838 (m³)
